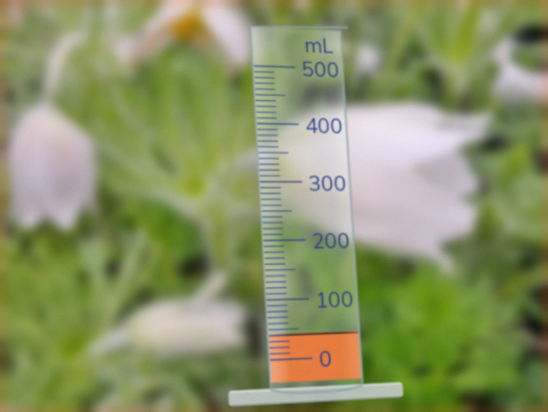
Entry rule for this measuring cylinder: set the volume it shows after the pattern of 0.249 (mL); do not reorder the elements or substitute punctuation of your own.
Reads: 40 (mL)
